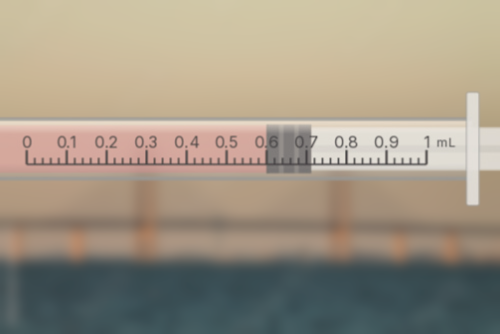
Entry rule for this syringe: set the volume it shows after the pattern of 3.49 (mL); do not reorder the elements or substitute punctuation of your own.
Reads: 0.6 (mL)
